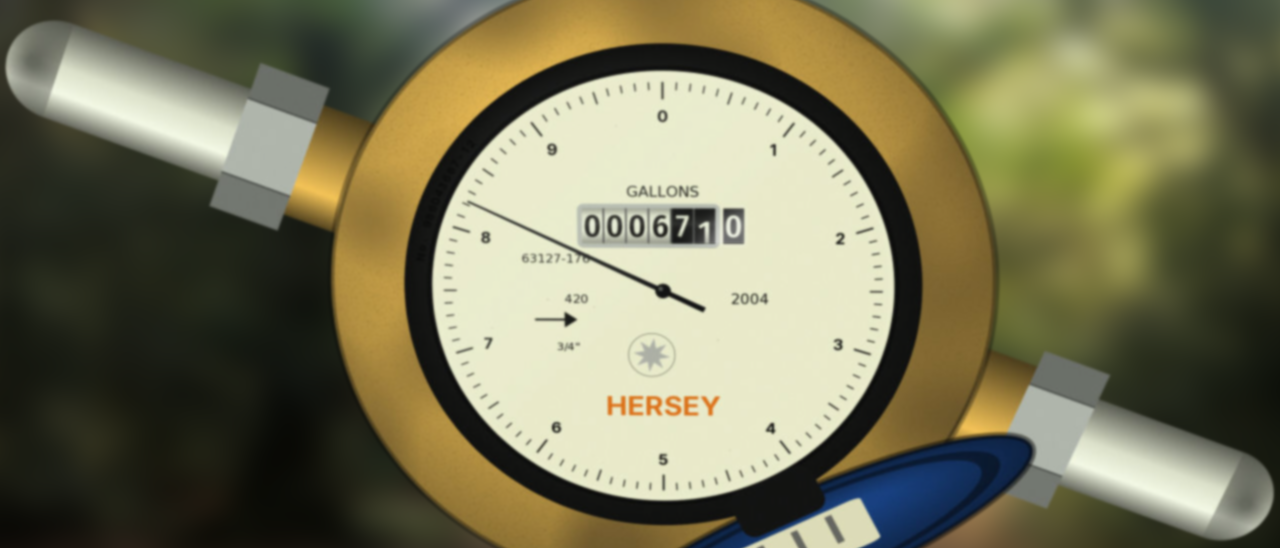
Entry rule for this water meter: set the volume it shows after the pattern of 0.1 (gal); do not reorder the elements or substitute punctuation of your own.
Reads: 6708.2 (gal)
